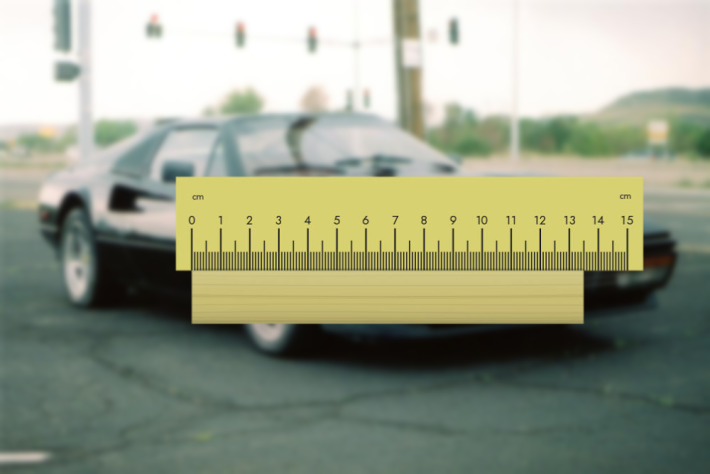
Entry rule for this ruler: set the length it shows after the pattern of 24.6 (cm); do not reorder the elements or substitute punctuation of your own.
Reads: 13.5 (cm)
